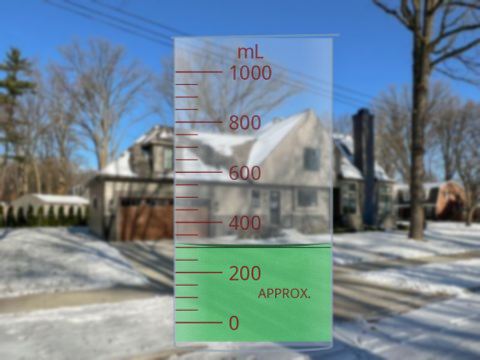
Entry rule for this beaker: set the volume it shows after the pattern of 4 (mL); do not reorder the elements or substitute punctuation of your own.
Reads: 300 (mL)
